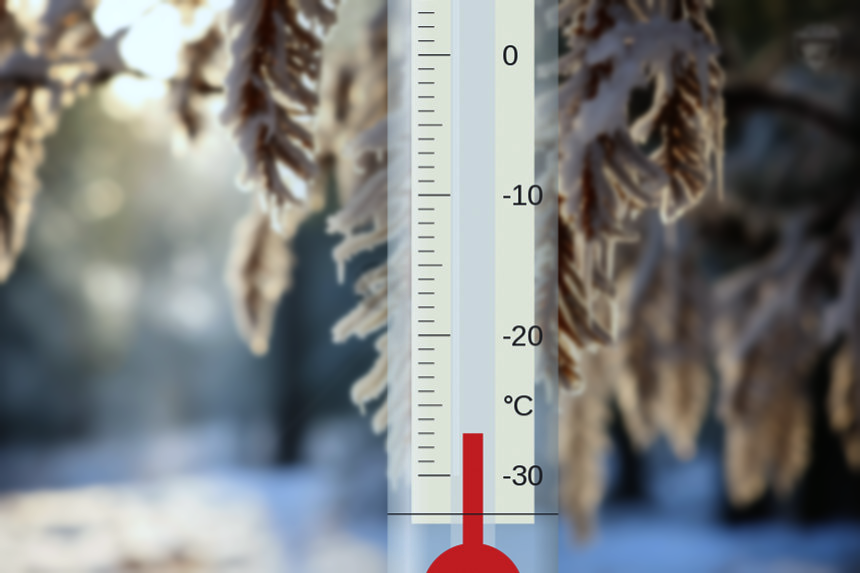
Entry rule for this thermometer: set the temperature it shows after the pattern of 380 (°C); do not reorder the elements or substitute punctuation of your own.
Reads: -27 (°C)
